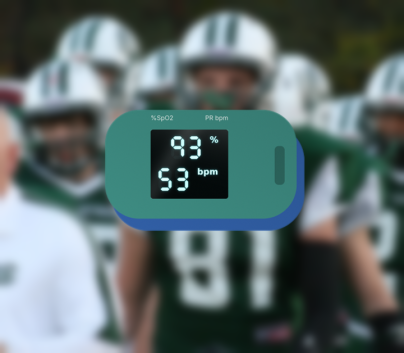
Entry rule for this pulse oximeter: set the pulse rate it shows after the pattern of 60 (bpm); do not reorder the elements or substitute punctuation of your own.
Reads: 53 (bpm)
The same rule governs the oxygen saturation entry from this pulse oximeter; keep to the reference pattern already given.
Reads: 93 (%)
